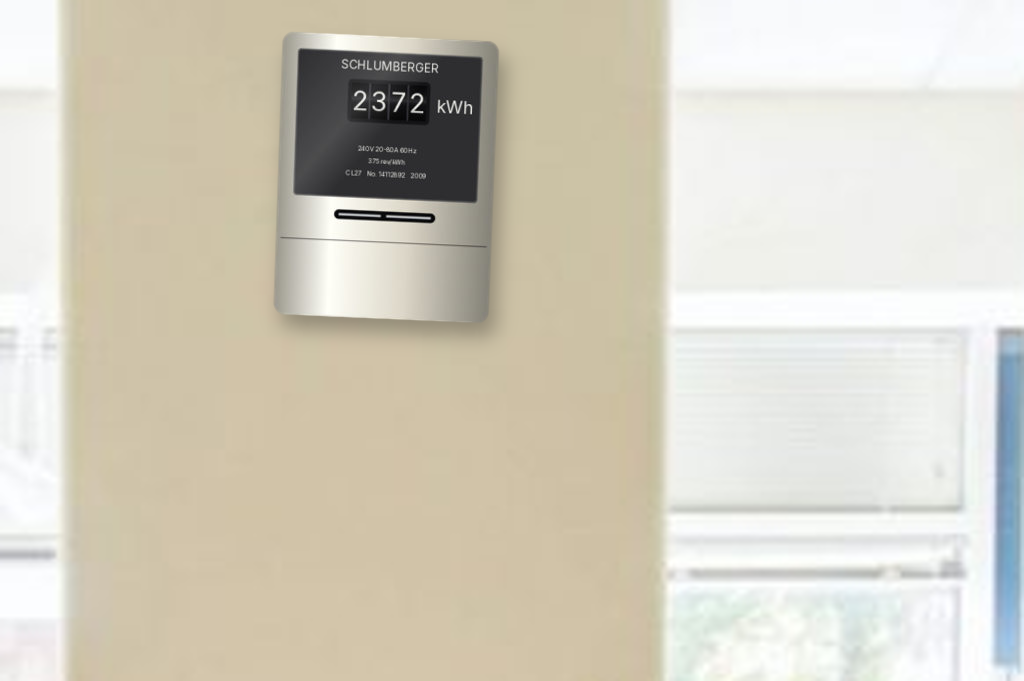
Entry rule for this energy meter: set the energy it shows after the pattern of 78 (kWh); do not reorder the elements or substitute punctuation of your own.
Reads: 2372 (kWh)
